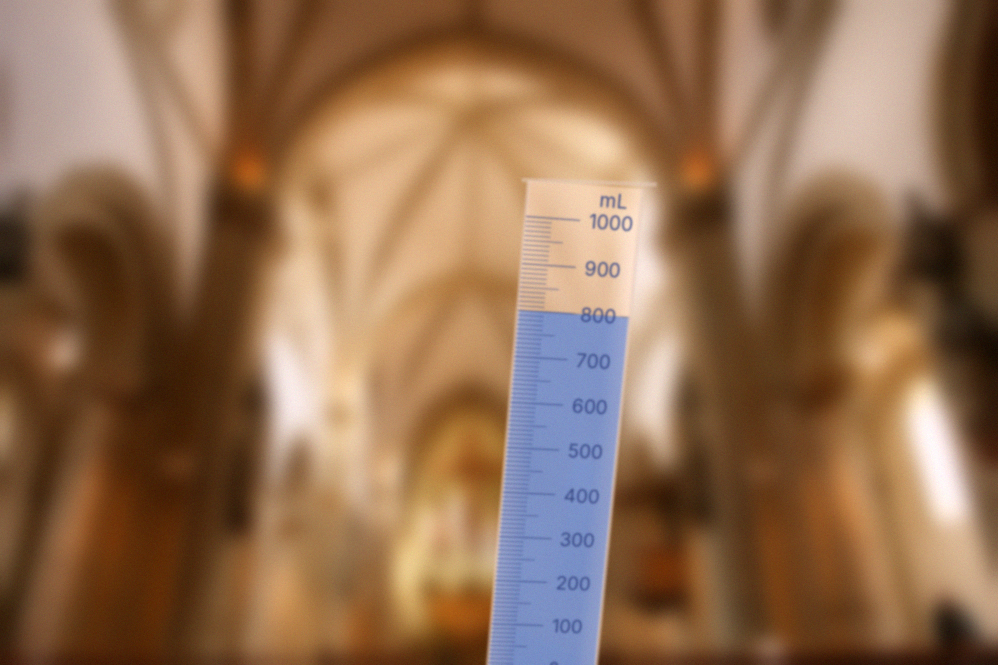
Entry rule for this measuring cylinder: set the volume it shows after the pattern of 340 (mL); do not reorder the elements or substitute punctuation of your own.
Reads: 800 (mL)
